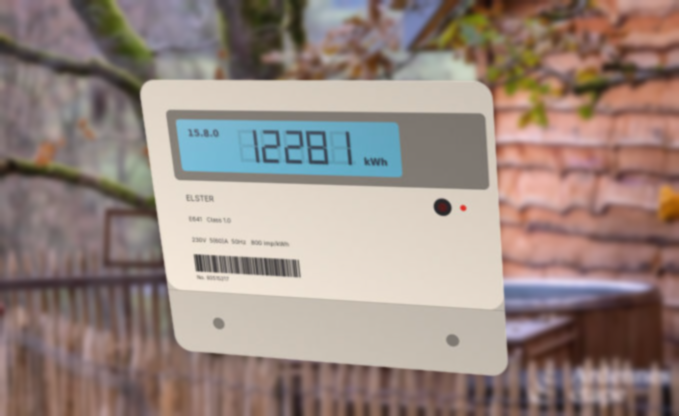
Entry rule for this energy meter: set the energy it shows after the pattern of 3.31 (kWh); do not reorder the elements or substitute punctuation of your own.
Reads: 12281 (kWh)
